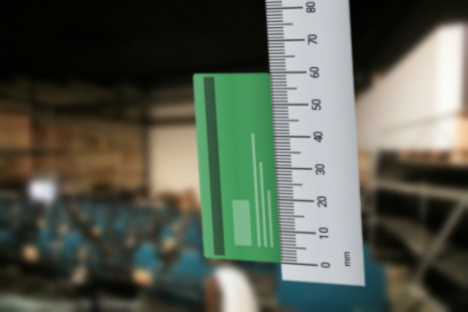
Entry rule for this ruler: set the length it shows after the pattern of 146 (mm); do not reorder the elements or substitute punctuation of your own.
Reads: 60 (mm)
